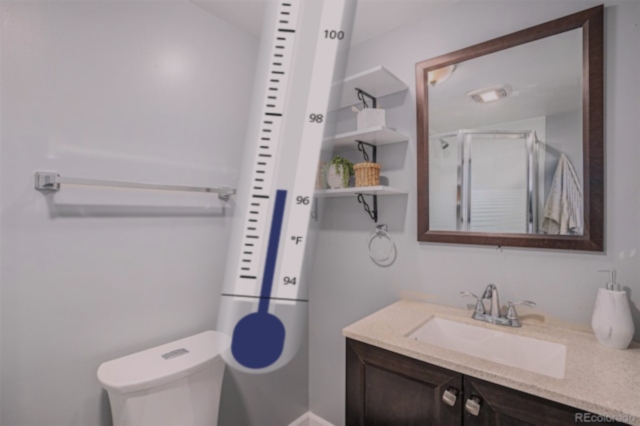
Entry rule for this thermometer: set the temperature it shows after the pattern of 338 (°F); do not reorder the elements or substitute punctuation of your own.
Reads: 96.2 (°F)
